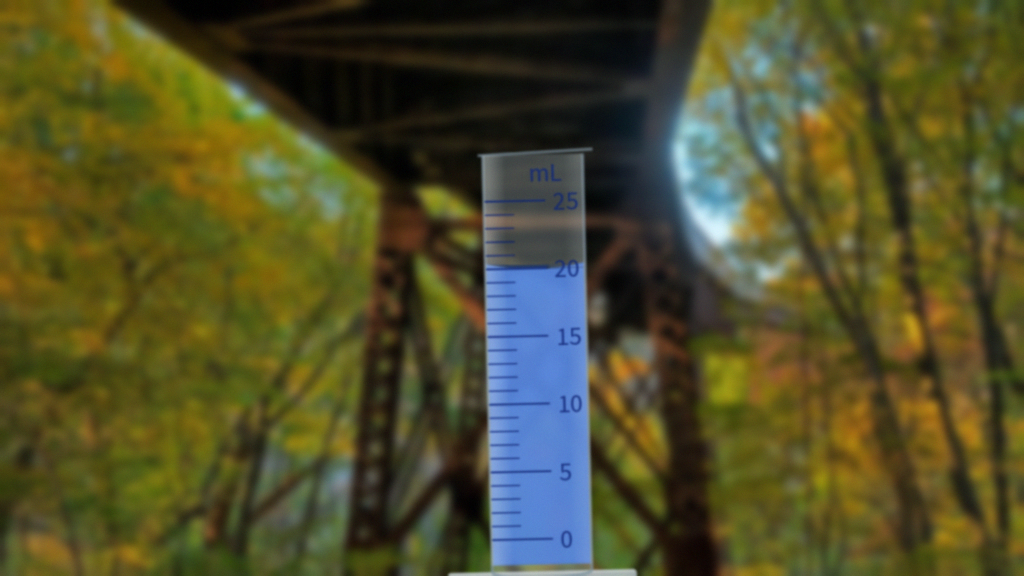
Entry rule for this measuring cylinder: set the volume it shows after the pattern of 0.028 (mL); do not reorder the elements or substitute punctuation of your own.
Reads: 20 (mL)
